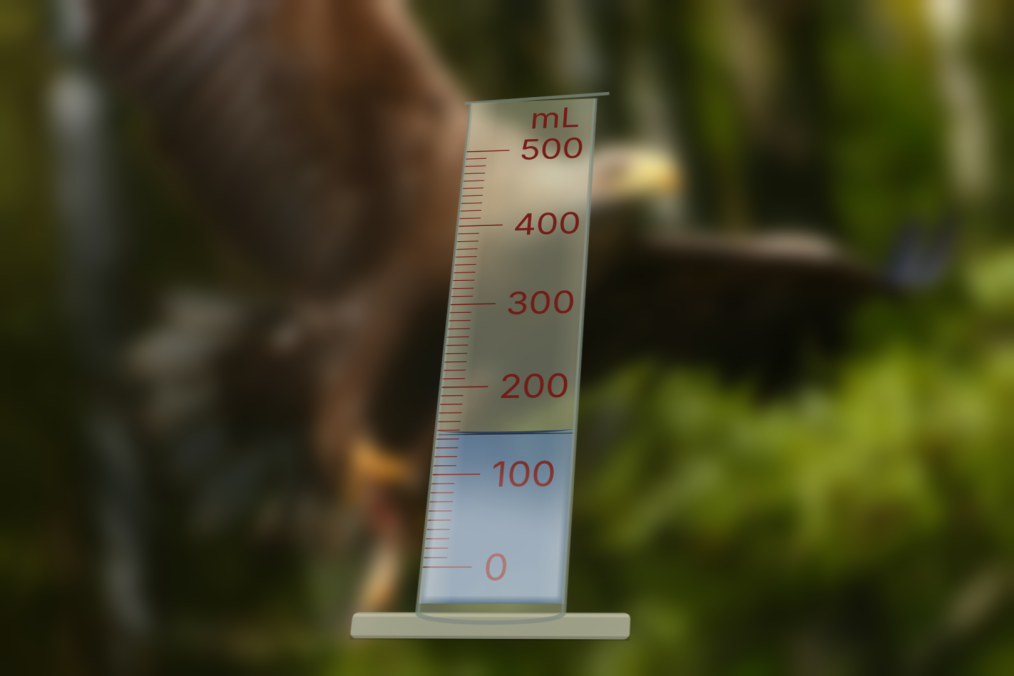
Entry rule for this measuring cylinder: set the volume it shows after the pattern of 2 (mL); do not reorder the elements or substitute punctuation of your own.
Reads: 145 (mL)
